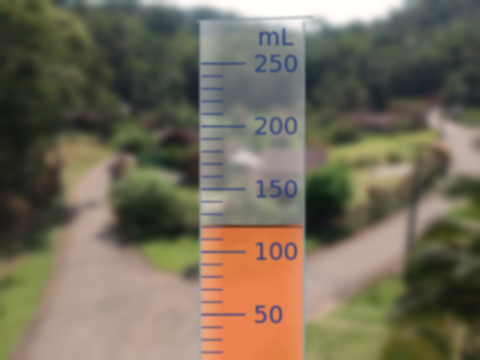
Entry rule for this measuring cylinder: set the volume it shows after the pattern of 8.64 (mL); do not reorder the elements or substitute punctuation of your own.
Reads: 120 (mL)
